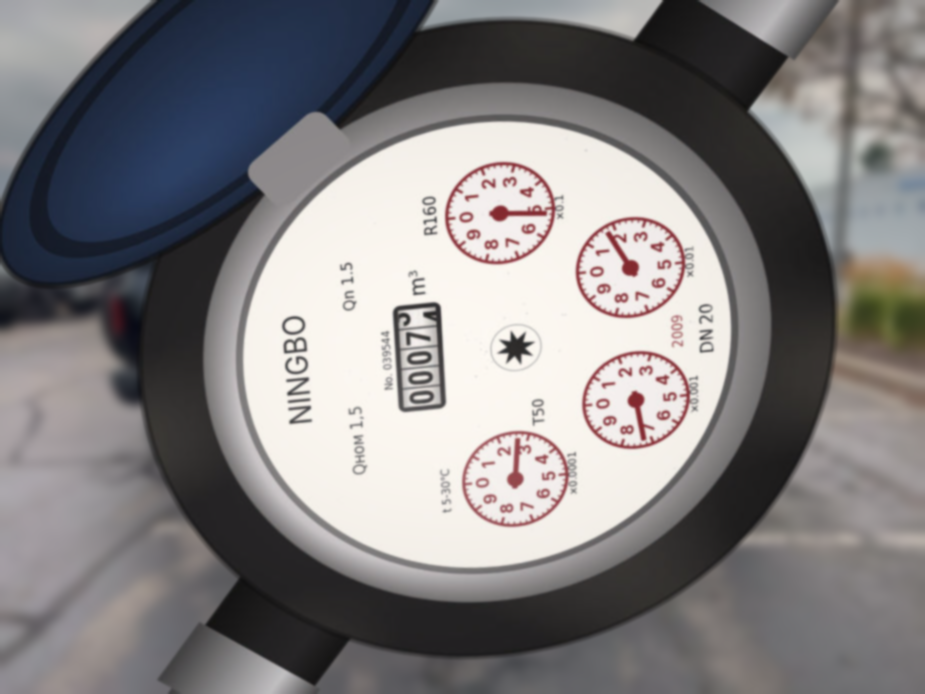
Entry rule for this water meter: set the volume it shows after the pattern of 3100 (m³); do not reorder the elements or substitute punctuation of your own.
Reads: 73.5172 (m³)
